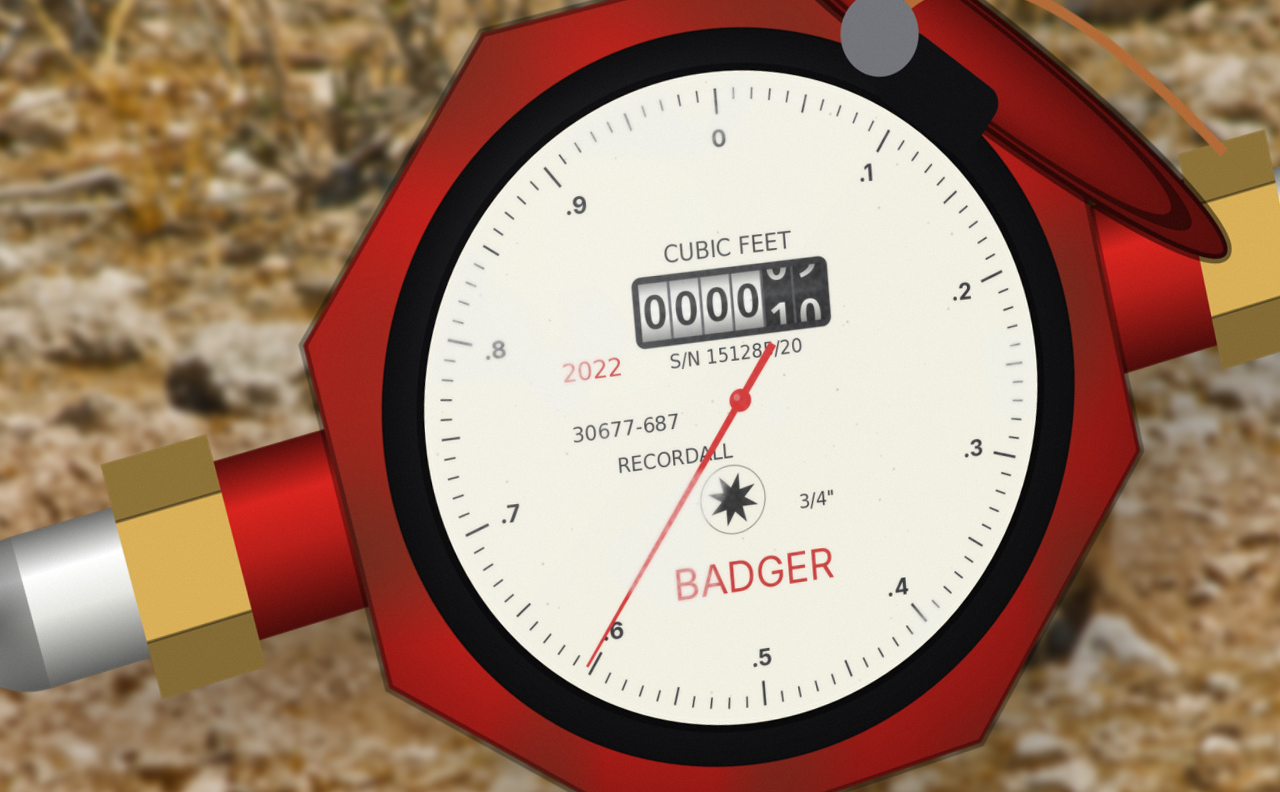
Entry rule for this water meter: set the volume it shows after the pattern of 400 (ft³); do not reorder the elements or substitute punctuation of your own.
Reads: 9.60 (ft³)
